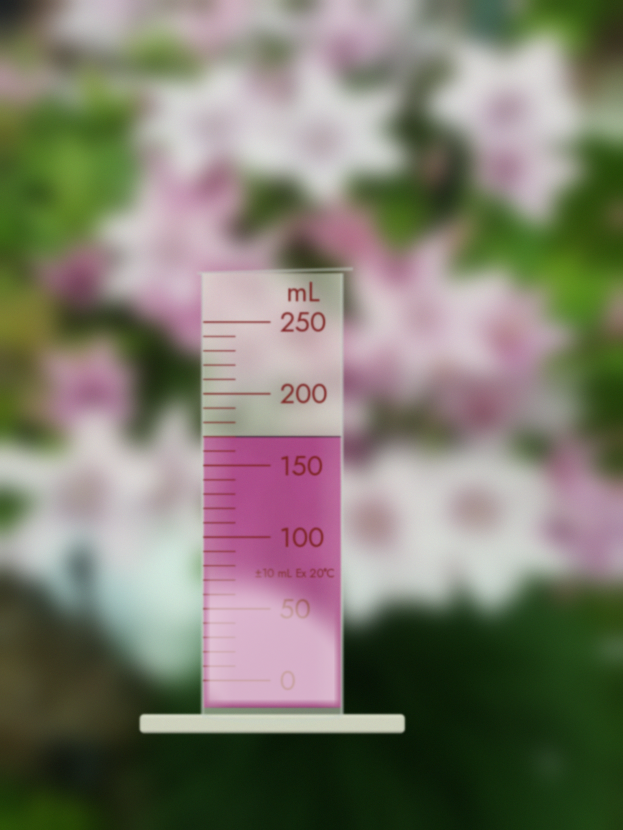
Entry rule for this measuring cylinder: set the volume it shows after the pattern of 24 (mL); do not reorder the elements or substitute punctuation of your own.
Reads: 170 (mL)
